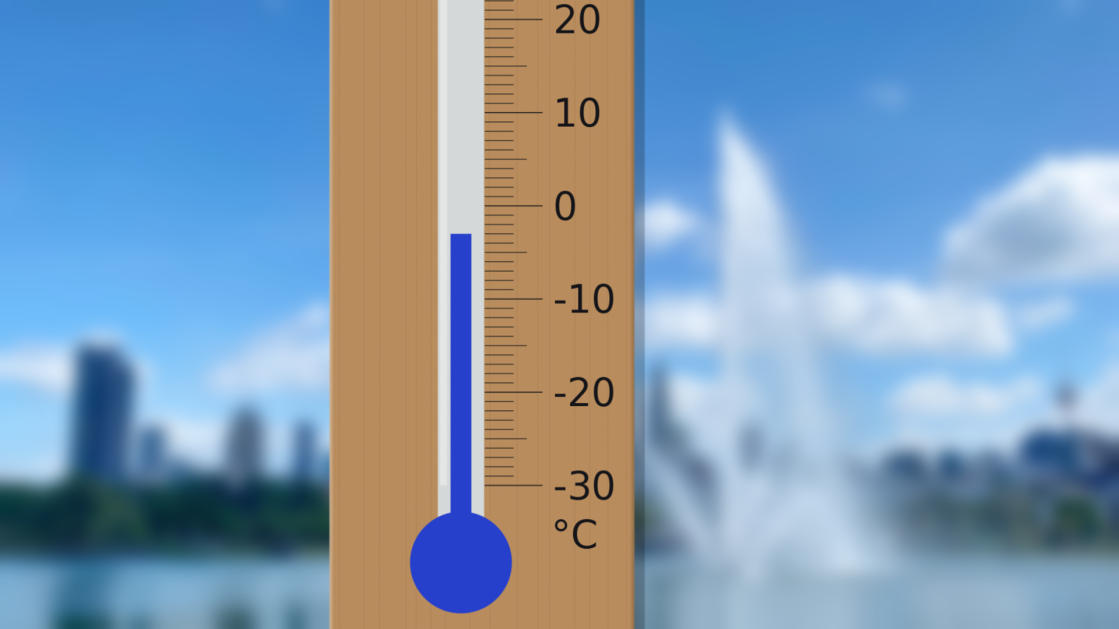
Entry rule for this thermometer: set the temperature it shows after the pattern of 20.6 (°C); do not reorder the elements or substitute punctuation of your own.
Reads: -3 (°C)
